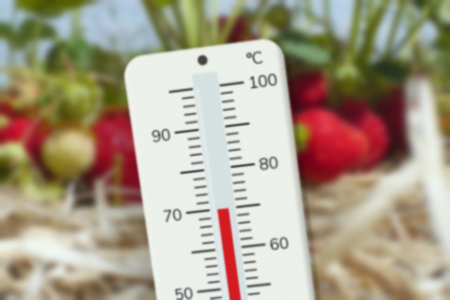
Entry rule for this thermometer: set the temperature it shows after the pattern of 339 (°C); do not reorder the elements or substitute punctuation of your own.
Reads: 70 (°C)
